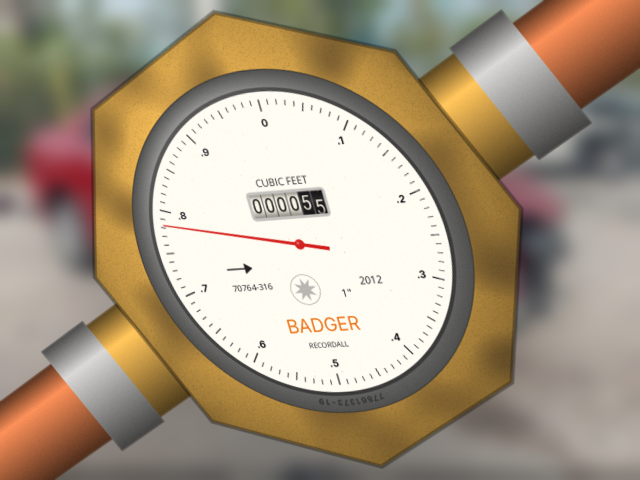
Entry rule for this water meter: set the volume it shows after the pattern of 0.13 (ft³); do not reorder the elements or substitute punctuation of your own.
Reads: 54.78 (ft³)
